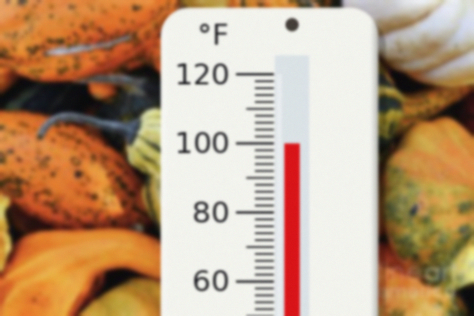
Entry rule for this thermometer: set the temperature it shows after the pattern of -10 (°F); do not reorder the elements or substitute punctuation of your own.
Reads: 100 (°F)
